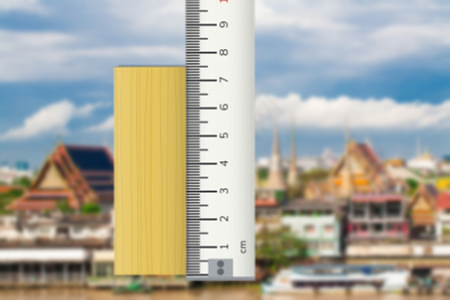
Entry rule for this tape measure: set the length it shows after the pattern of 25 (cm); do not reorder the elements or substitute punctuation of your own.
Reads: 7.5 (cm)
